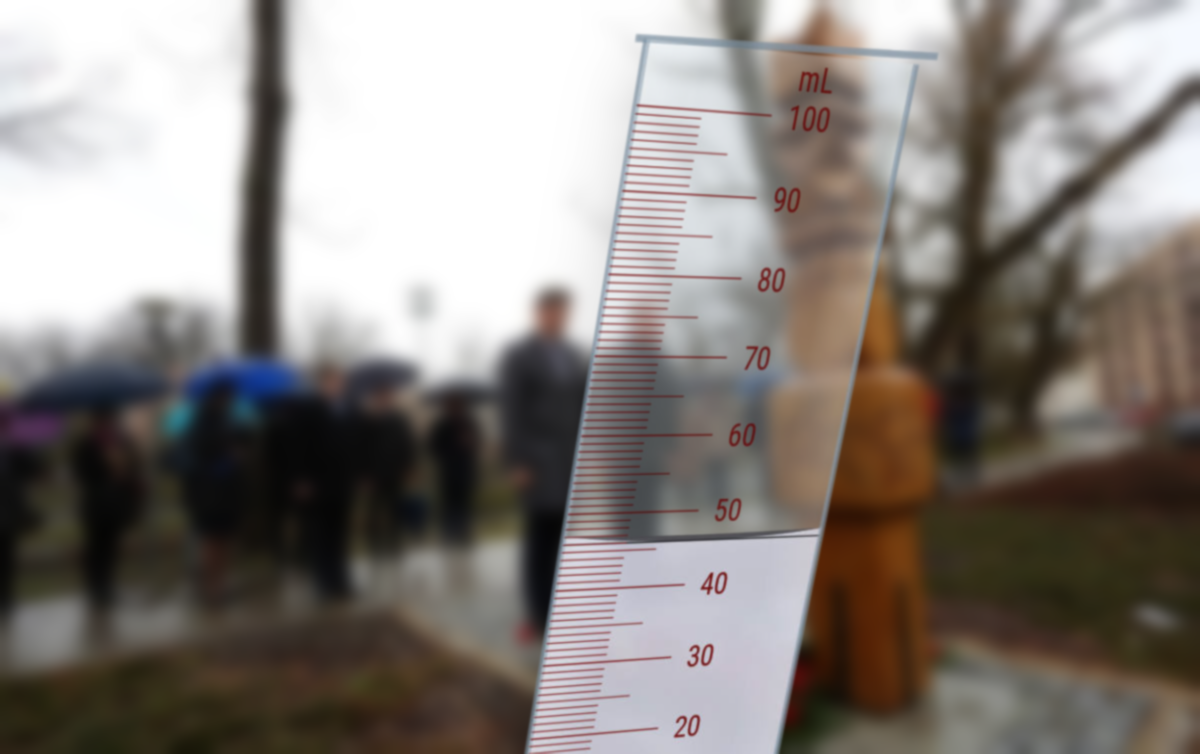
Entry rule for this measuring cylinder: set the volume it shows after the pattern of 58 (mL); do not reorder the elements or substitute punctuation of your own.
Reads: 46 (mL)
